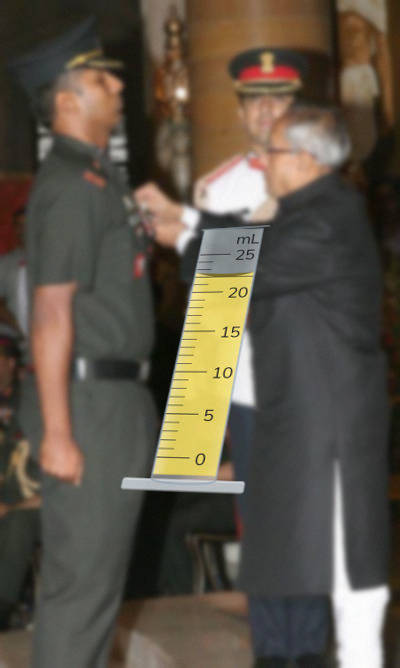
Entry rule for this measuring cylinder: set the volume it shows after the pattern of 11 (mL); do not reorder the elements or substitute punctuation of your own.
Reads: 22 (mL)
